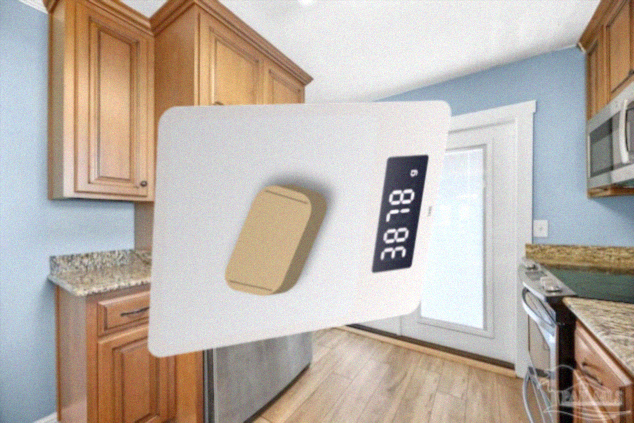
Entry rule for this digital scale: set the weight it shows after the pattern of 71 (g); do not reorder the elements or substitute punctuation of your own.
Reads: 3878 (g)
